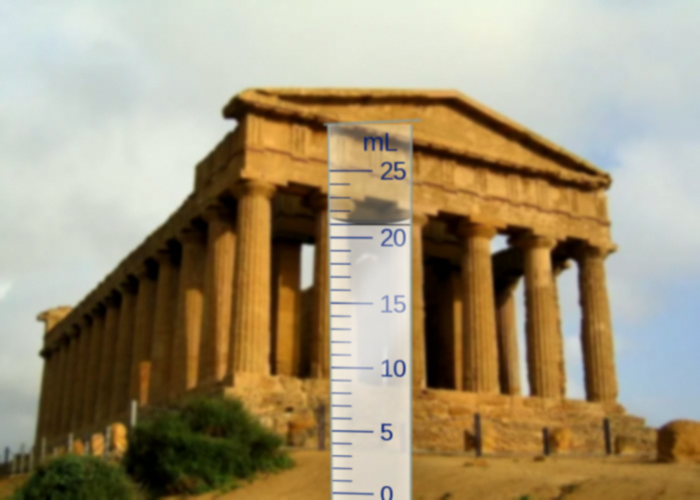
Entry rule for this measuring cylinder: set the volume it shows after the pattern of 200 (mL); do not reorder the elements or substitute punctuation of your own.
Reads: 21 (mL)
